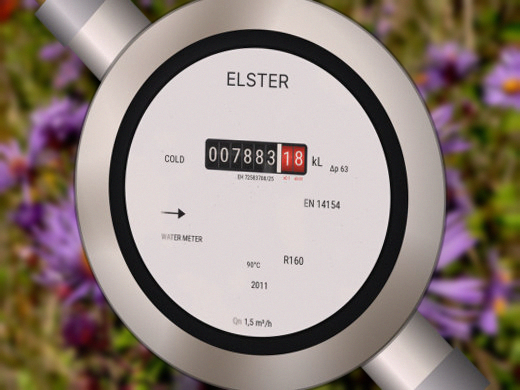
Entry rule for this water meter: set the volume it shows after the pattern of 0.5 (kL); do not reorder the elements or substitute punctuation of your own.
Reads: 7883.18 (kL)
